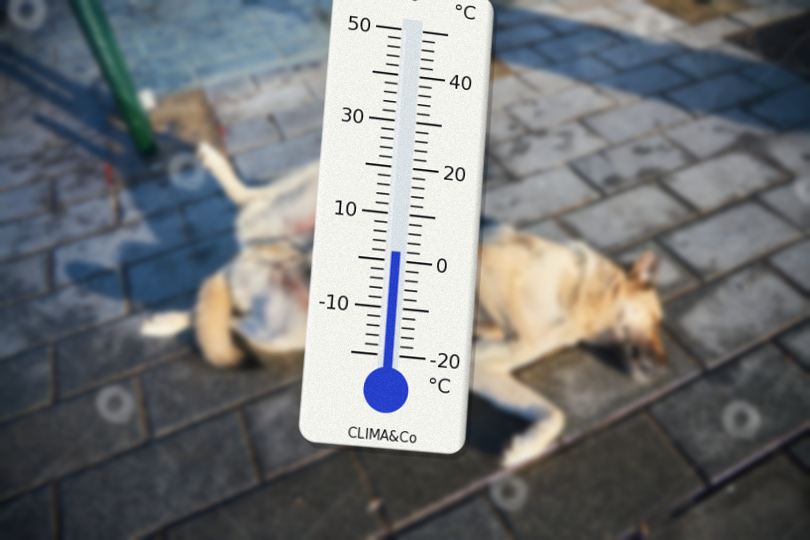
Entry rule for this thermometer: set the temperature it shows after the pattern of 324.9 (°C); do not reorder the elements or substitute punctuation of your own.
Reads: 2 (°C)
